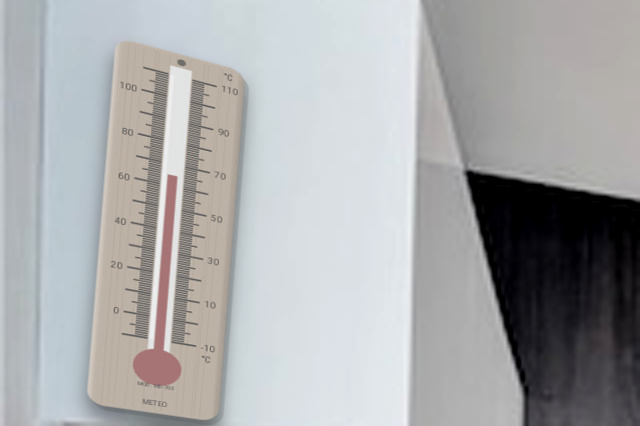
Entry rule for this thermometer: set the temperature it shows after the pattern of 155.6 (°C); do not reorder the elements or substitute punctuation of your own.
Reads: 65 (°C)
